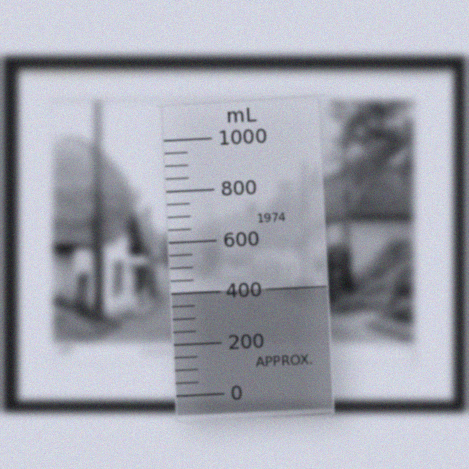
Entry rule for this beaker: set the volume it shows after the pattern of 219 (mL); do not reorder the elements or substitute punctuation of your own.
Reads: 400 (mL)
